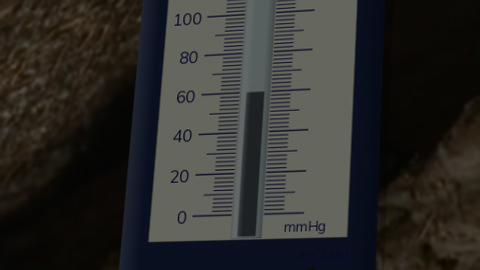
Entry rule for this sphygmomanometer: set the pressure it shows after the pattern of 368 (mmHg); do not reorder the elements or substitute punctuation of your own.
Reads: 60 (mmHg)
